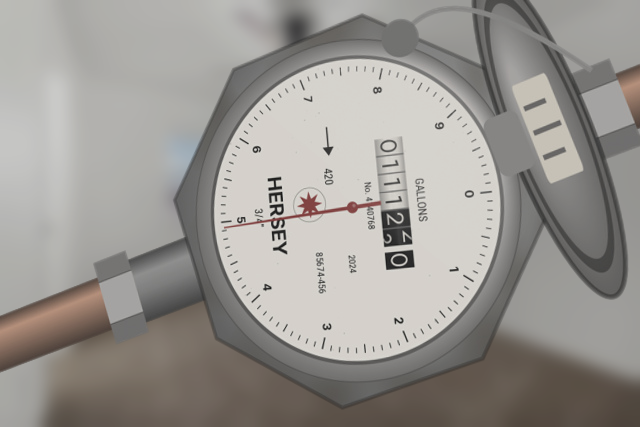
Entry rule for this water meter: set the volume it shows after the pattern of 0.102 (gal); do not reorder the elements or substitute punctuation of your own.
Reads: 111224.9 (gal)
